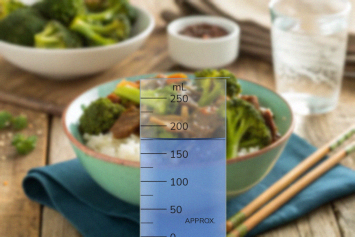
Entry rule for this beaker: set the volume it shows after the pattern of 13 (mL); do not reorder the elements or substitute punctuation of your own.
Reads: 175 (mL)
